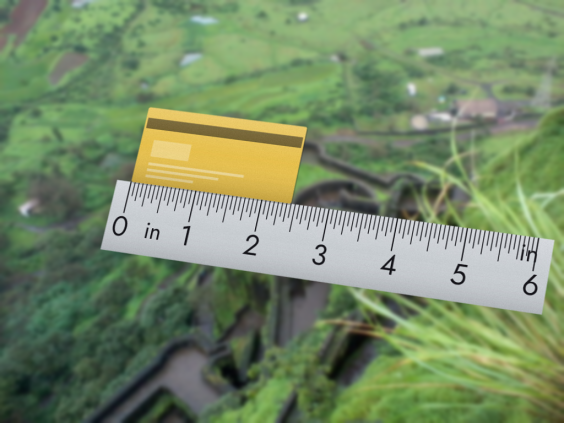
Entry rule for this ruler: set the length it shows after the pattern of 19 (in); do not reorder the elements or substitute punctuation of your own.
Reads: 2.4375 (in)
